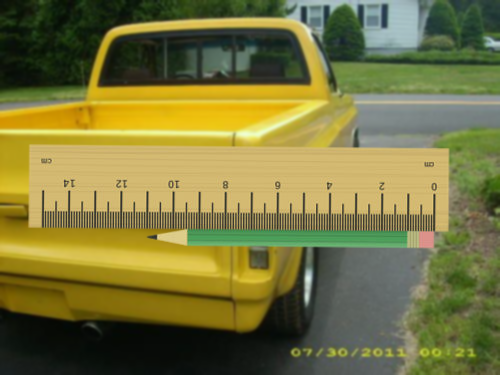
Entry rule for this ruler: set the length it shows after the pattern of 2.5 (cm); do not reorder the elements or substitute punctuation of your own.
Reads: 11 (cm)
